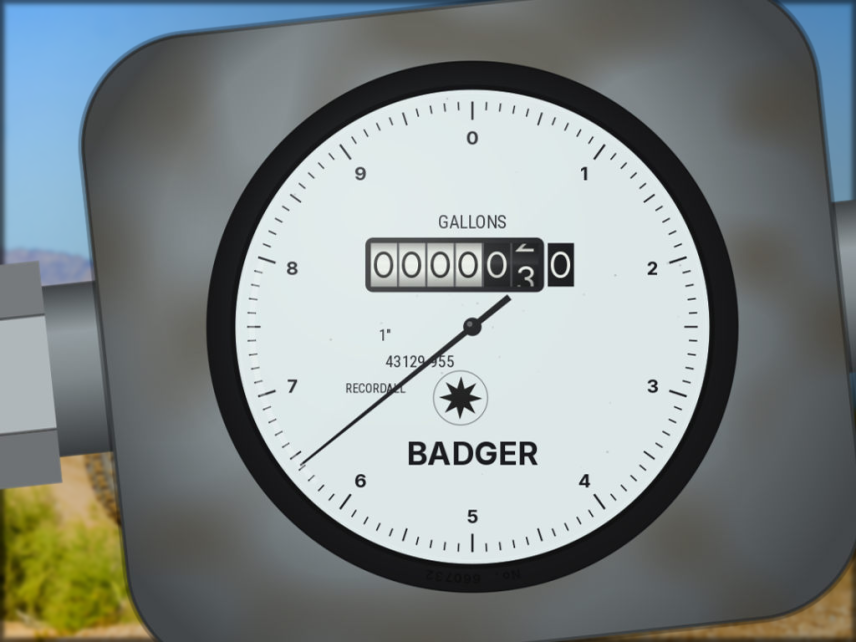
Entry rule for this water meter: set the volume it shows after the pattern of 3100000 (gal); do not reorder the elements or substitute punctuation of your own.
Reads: 26.4 (gal)
